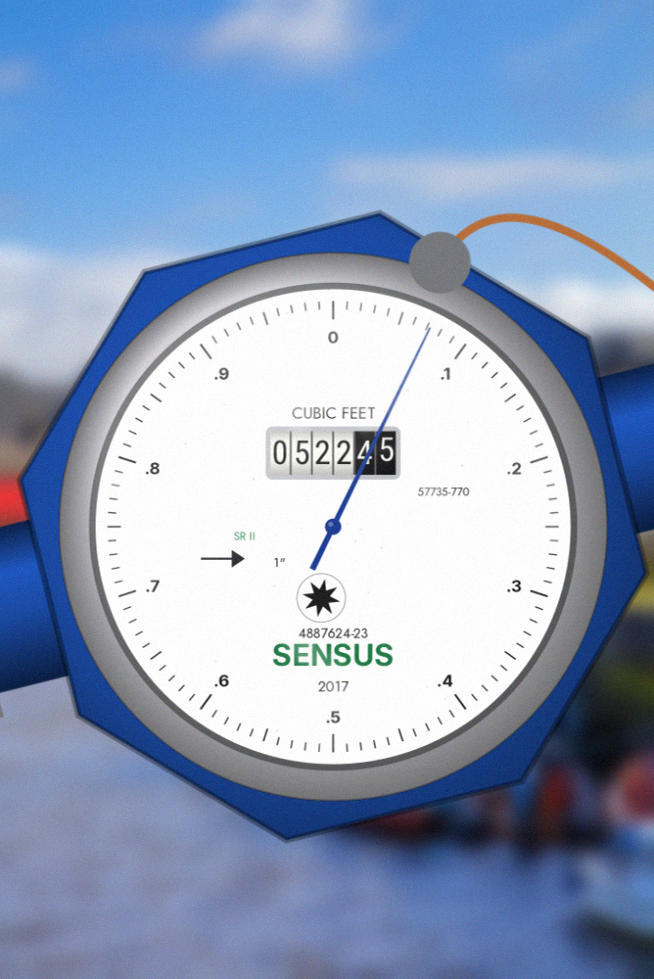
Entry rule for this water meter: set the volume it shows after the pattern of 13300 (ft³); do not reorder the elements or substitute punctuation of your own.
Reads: 52245.07 (ft³)
